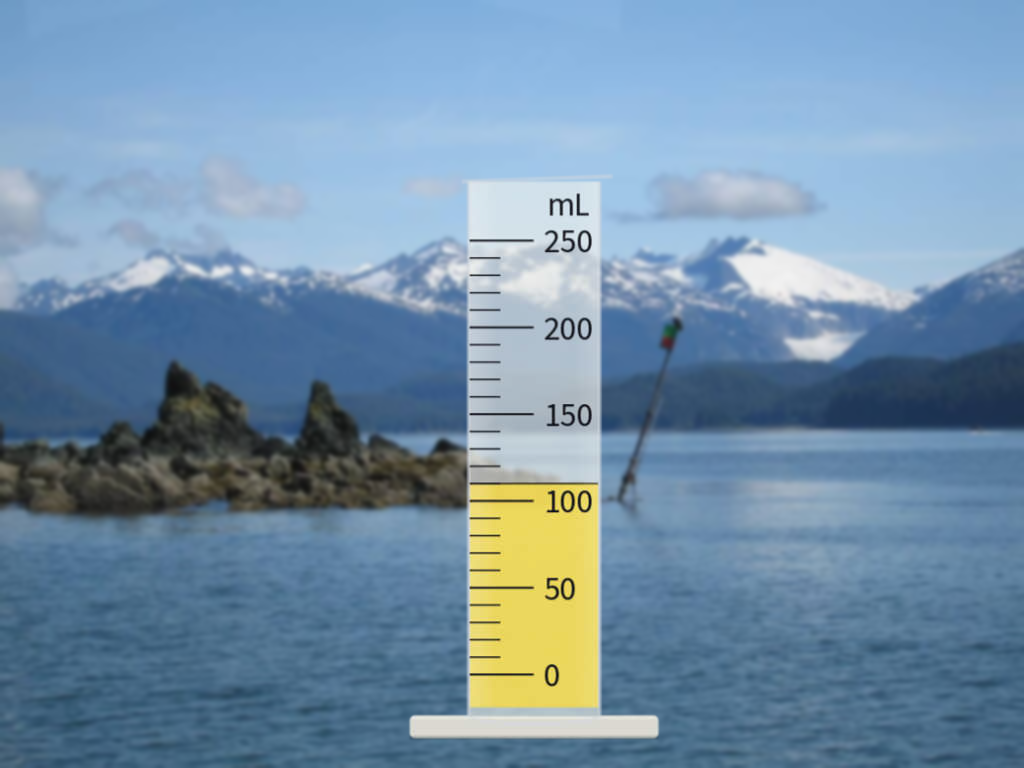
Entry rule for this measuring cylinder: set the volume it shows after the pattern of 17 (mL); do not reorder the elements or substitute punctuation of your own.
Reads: 110 (mL)
